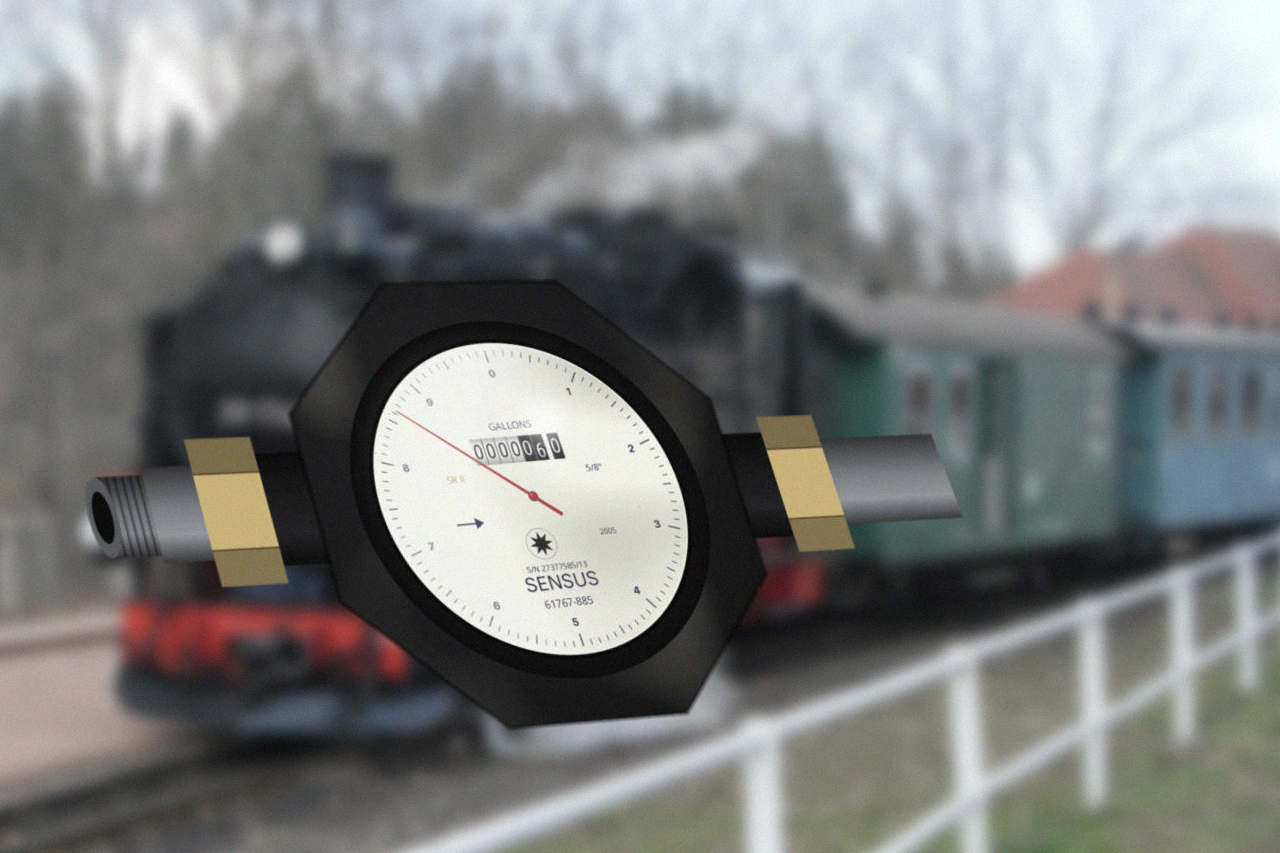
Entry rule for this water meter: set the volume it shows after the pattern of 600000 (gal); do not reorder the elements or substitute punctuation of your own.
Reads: 58.6 (gal)
